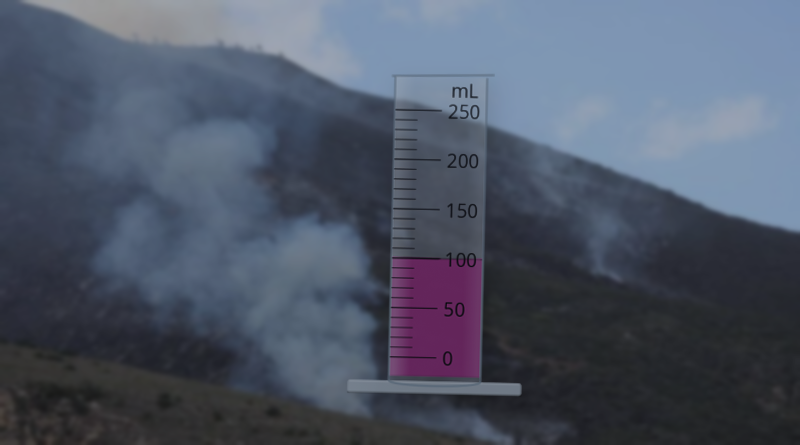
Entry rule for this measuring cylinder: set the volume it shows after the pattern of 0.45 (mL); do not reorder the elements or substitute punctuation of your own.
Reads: 100 (mL)
